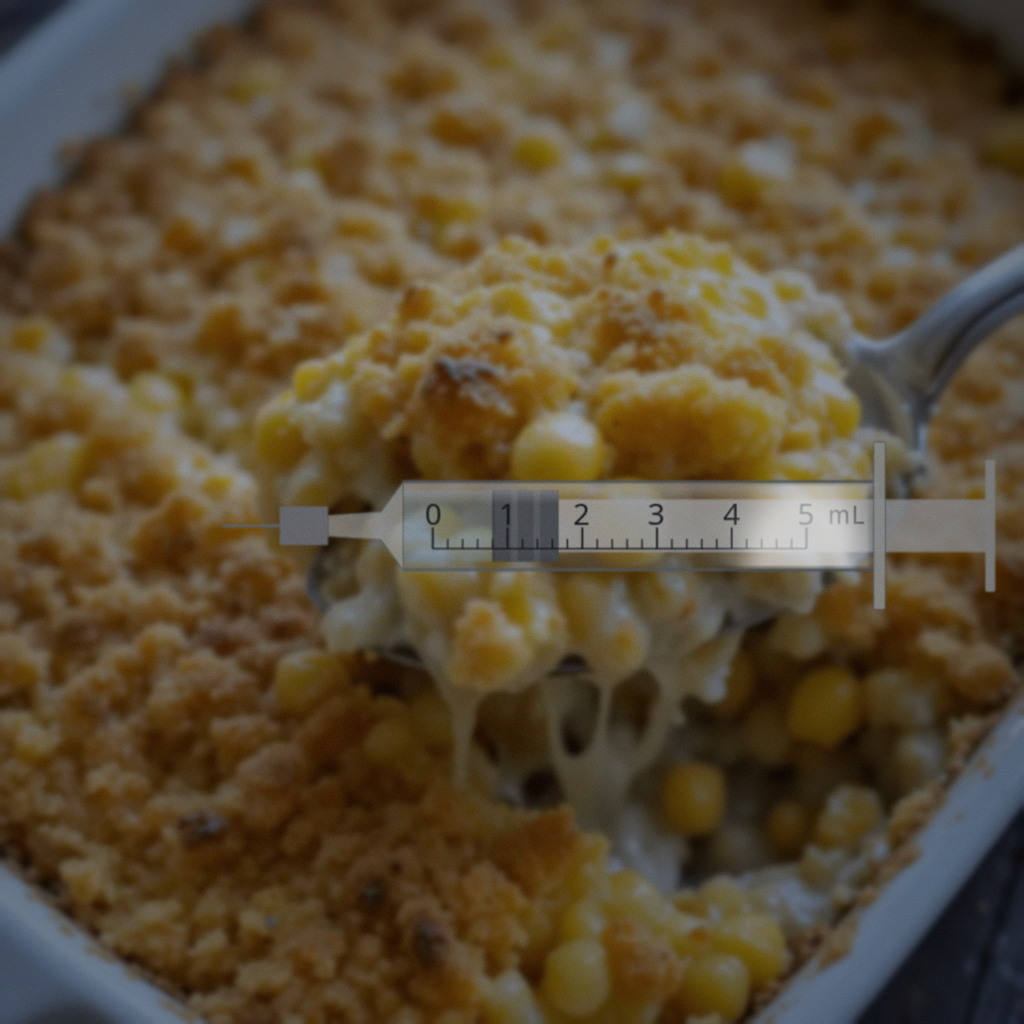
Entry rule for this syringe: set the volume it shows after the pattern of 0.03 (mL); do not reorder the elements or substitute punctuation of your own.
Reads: 0.8 (mL)
